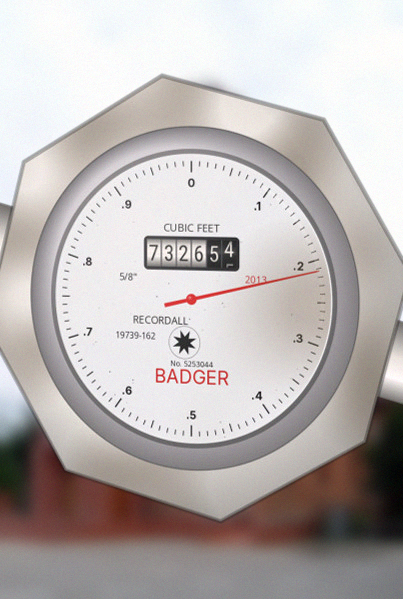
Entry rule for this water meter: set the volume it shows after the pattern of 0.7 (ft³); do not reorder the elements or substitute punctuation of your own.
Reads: 732654.21 (ft³)
